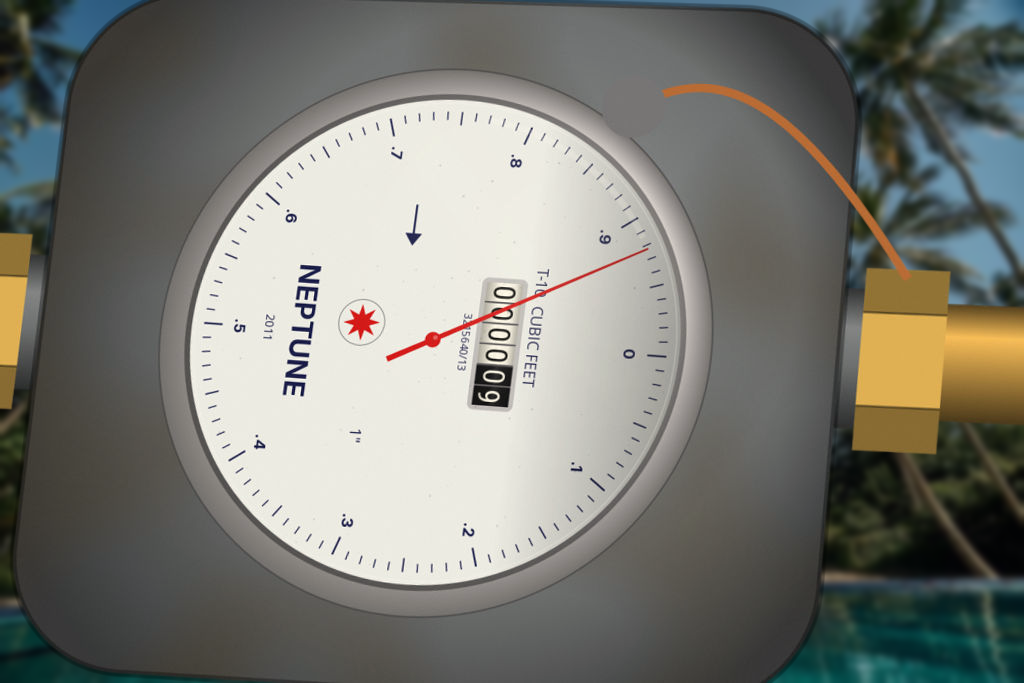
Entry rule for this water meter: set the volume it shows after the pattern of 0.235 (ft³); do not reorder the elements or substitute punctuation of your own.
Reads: 8.92 (ft³)
